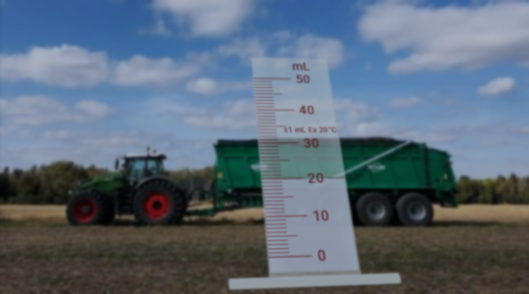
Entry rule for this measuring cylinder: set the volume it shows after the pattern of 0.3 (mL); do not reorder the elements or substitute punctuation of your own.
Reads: 20 (mL)
